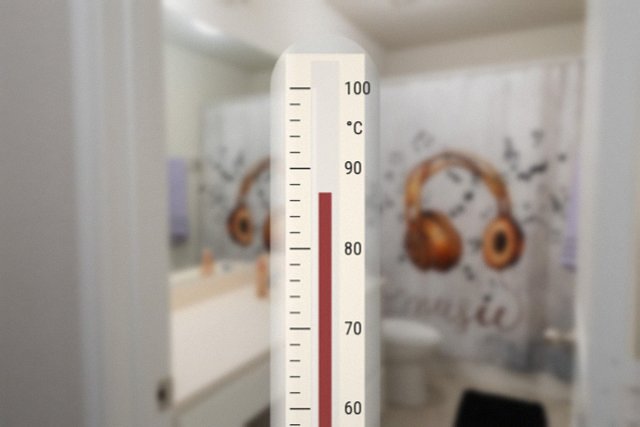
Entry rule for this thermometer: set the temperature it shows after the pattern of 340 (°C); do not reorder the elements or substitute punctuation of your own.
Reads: 87 (°C)
